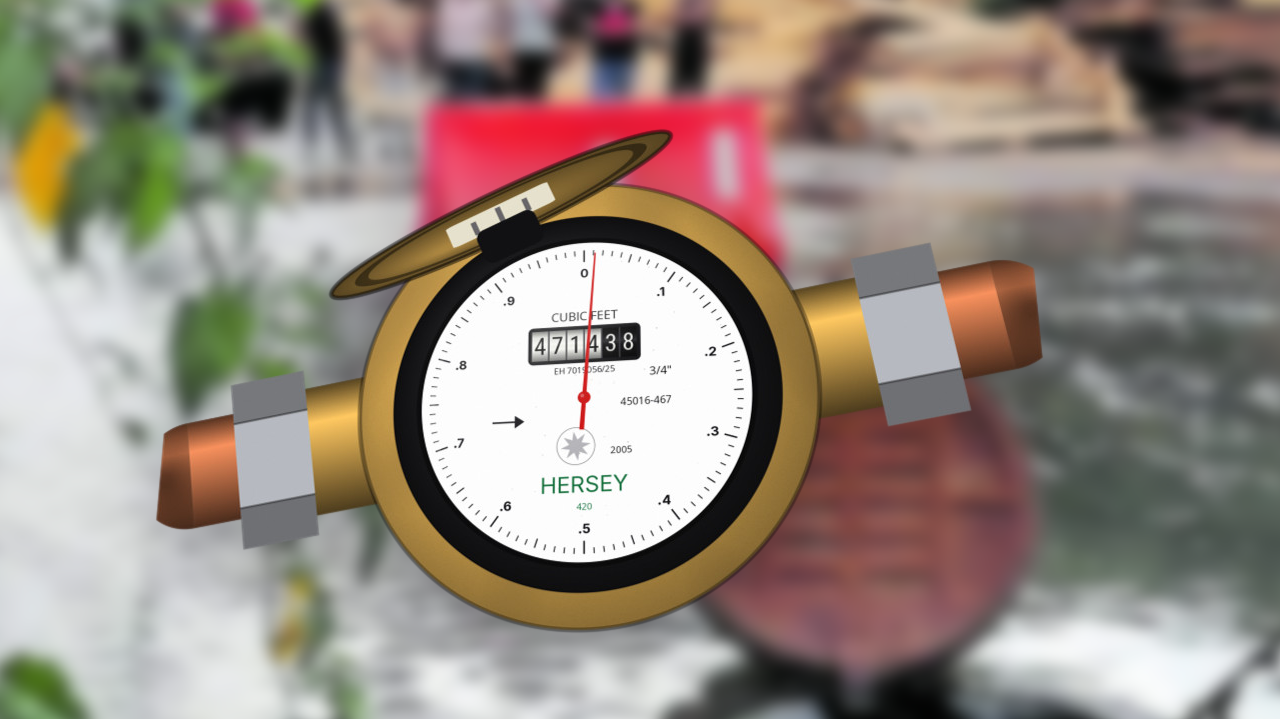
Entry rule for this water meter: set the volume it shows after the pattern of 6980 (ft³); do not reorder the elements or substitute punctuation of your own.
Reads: 471438.01 (ft³)
